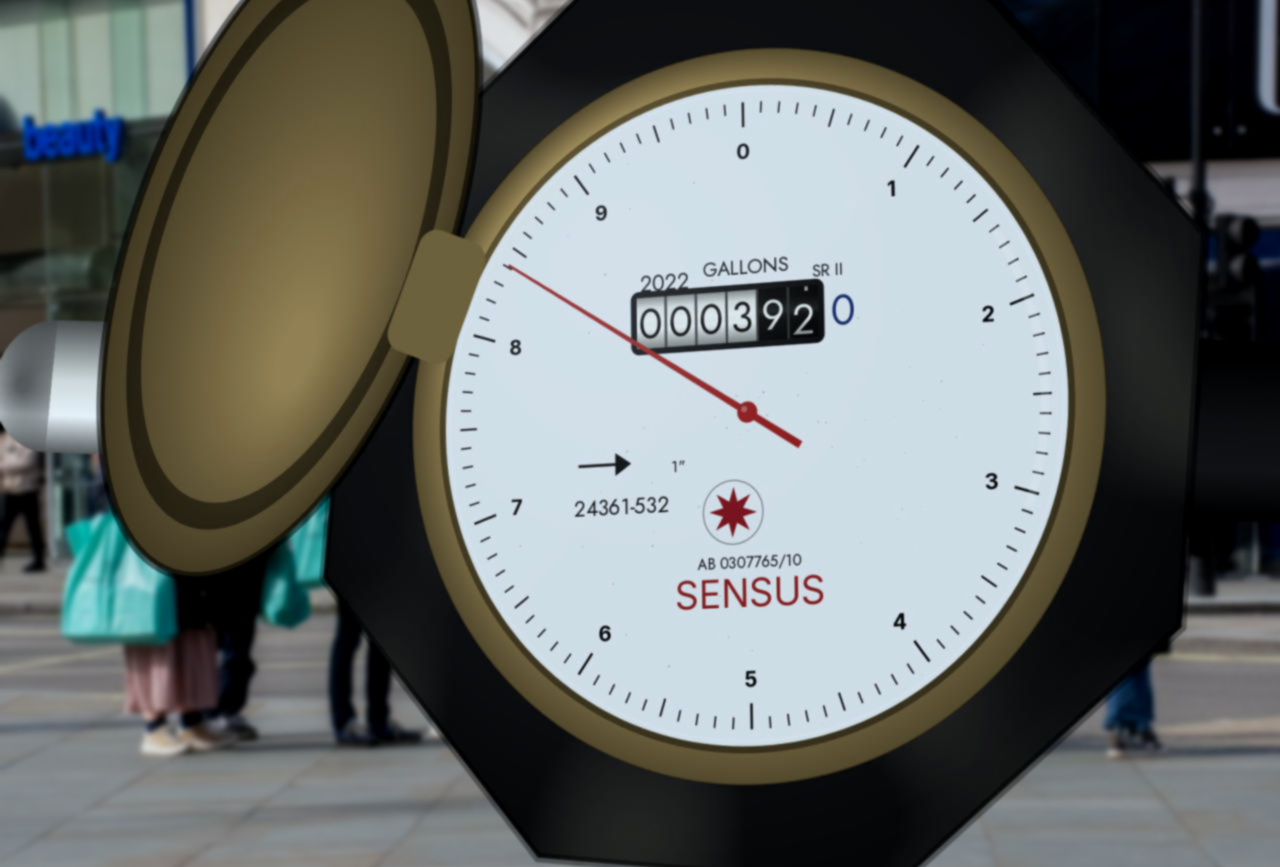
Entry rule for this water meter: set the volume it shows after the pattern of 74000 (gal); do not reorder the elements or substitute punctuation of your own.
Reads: 3918.4 (gal)
